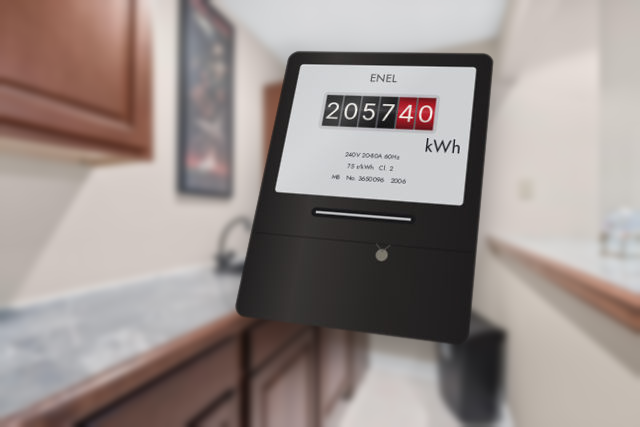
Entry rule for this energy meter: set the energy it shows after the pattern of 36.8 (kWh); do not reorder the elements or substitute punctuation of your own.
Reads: 2057.40 (kWh)
